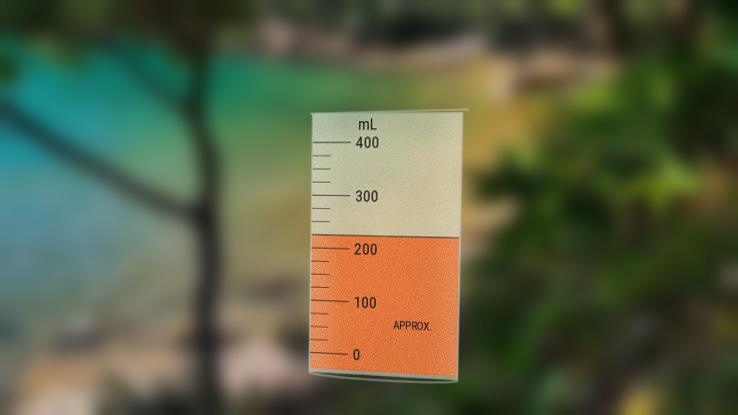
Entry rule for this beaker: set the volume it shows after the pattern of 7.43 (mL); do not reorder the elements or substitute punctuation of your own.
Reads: 225 (mL)
